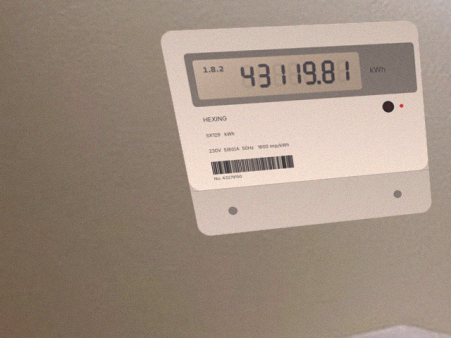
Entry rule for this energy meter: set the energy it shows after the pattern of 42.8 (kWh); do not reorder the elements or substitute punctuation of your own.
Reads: 43119.81 (kWh)
